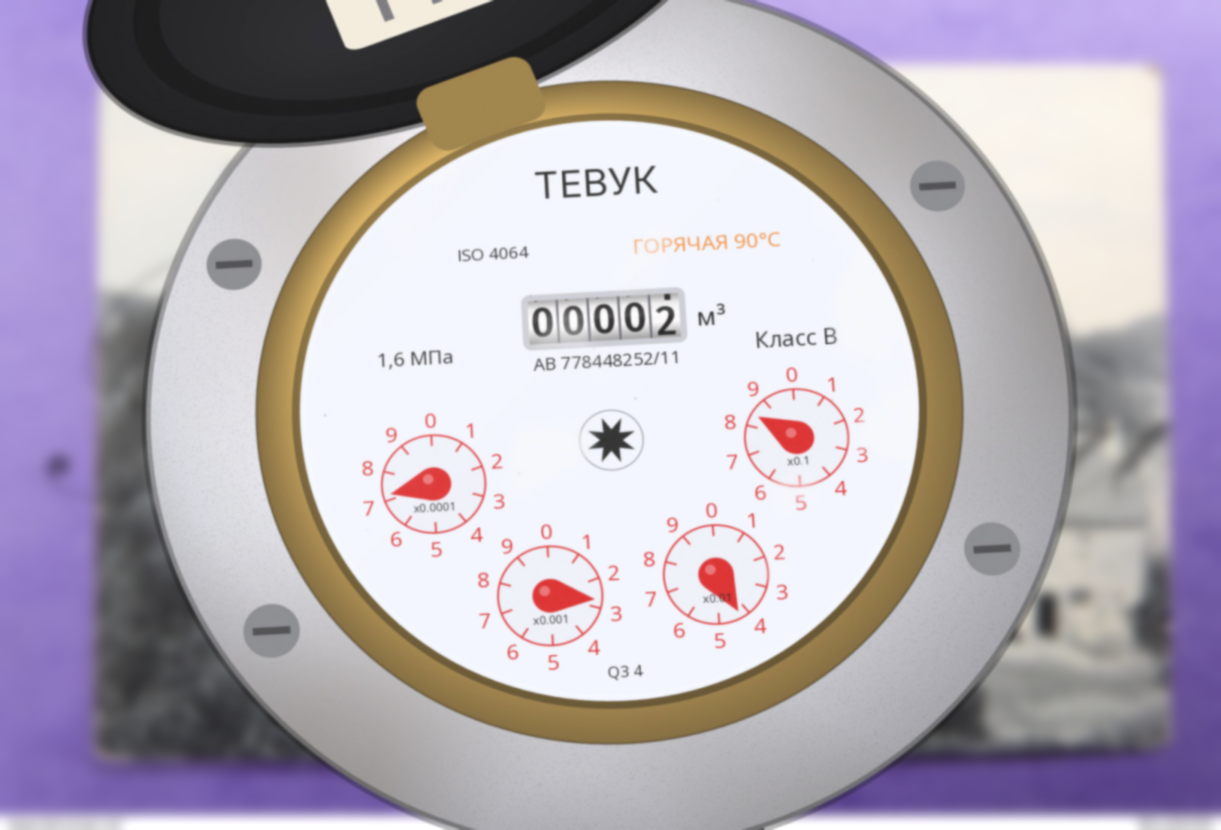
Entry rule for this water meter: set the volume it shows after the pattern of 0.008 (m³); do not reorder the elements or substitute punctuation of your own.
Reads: 1.8427 (m³)
